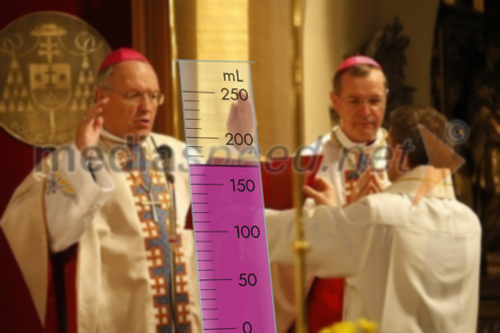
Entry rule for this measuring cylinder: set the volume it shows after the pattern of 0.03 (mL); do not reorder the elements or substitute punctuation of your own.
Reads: 170 (mL)
